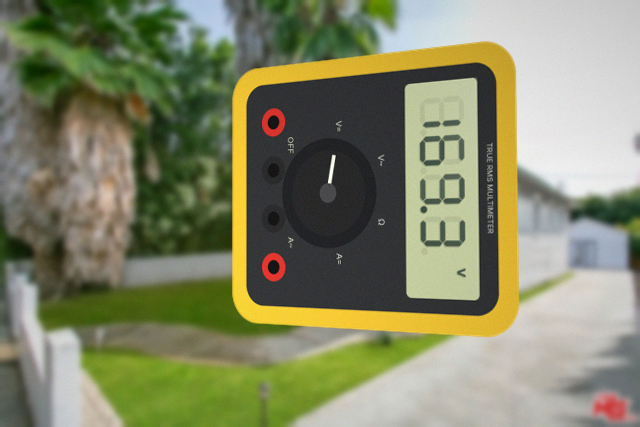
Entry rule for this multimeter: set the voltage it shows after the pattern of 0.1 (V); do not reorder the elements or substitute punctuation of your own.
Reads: 169.3 (V)
